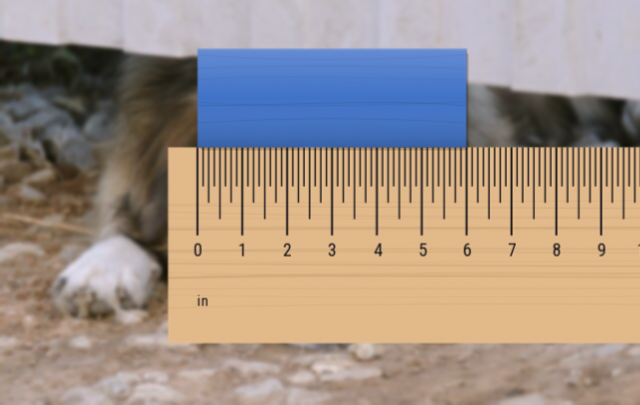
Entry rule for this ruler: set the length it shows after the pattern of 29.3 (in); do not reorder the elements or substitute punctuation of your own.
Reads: 6 (in)
